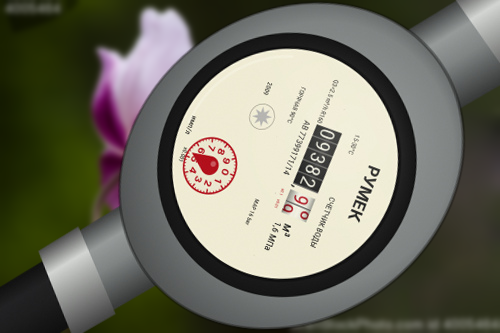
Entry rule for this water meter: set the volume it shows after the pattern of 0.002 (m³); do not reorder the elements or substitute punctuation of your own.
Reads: 9382.985 (m³)
